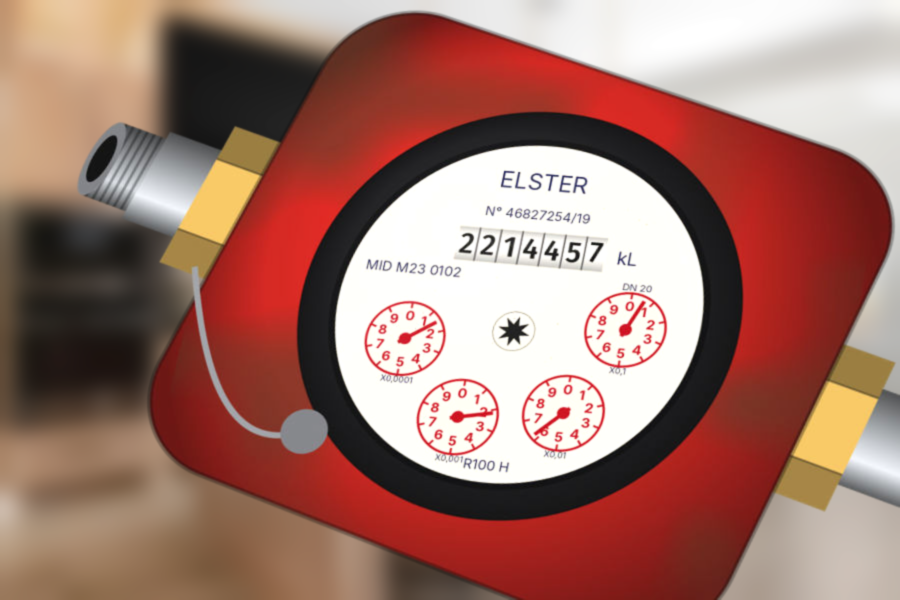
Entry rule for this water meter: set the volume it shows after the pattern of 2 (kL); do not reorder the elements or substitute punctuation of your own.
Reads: 2214457.0621 (kL)
